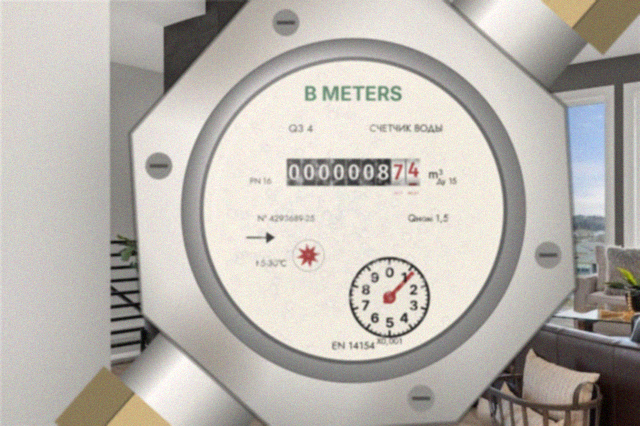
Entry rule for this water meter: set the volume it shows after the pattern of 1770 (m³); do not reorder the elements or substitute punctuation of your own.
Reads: 8.741 (m³)
